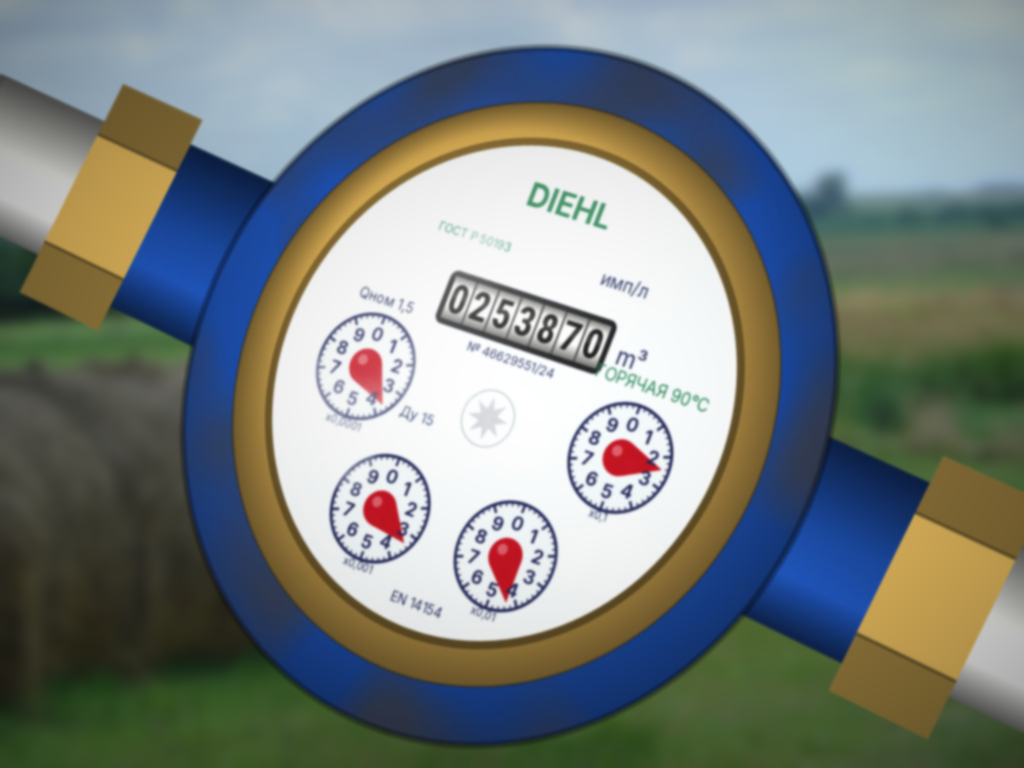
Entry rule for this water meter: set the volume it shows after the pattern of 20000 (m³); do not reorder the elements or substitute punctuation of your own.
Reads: 253870.2433 (m³)
